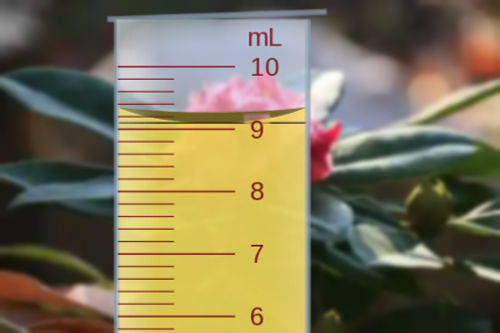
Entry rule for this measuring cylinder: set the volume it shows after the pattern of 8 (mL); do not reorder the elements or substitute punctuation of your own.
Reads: 9.1 (mL)
